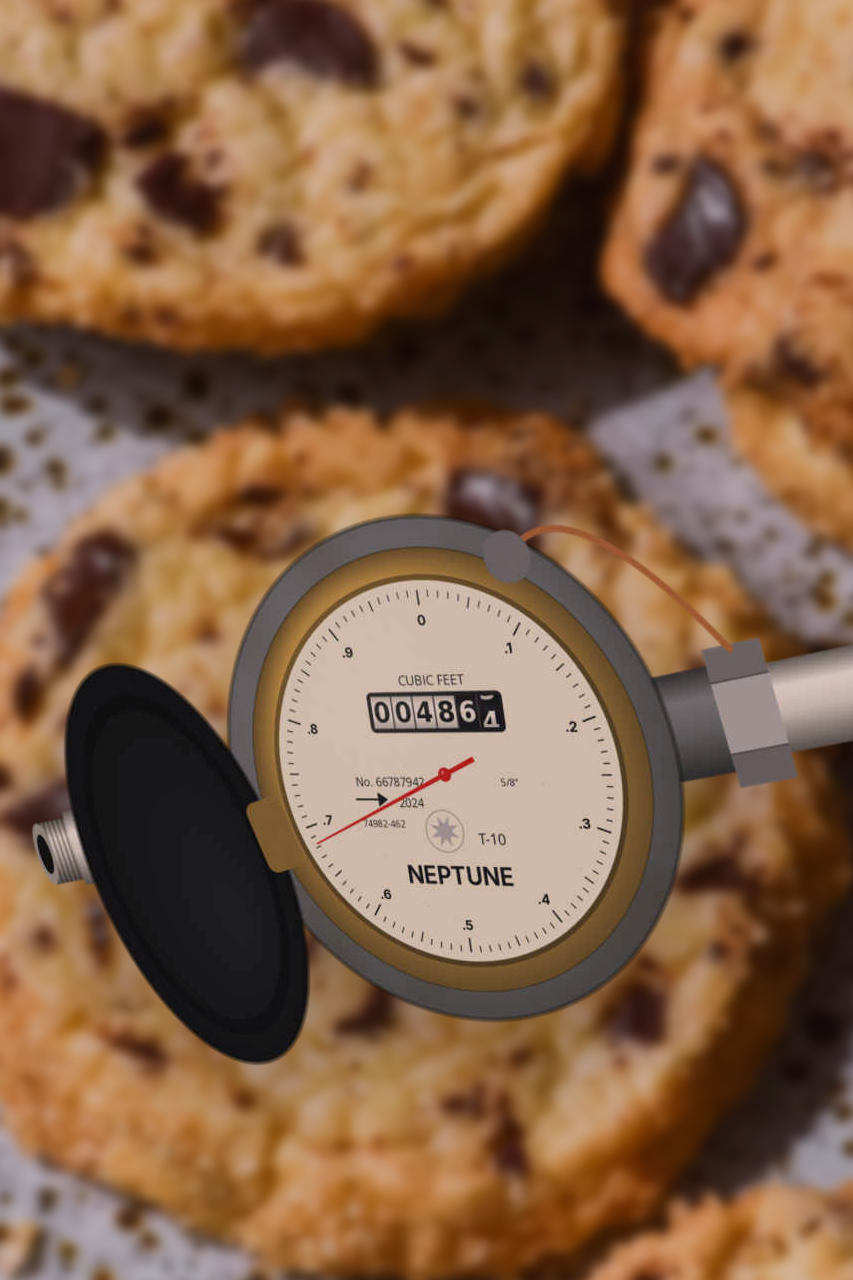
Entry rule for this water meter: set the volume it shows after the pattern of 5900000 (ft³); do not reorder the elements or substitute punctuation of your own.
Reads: 4863.68 (ft³)
